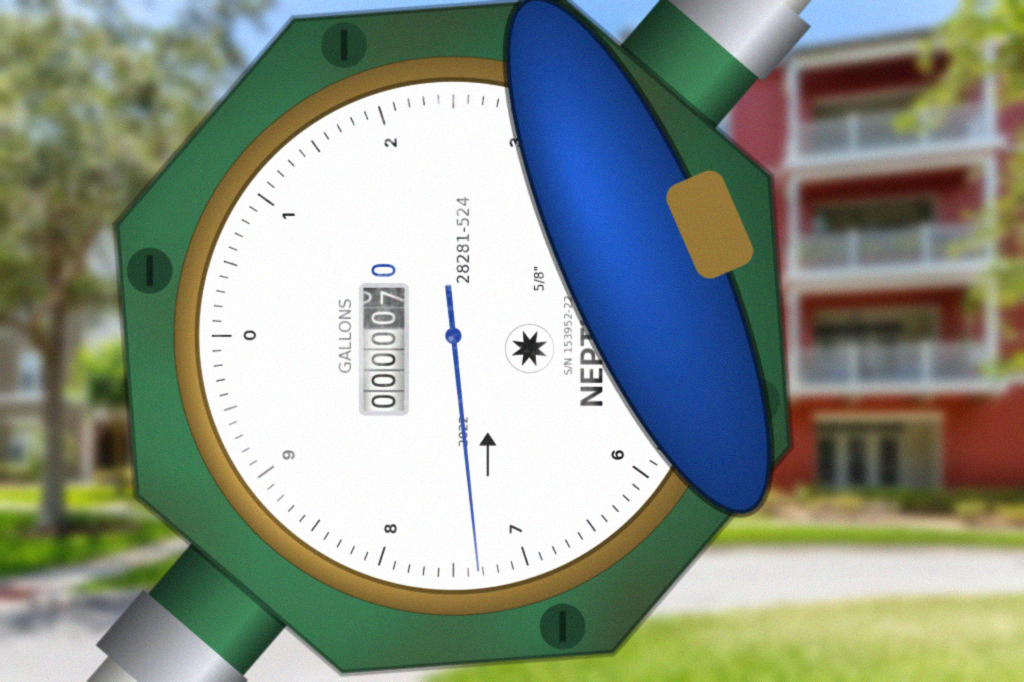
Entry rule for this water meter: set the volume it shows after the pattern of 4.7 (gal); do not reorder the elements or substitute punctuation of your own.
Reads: 67.3 (gal)
